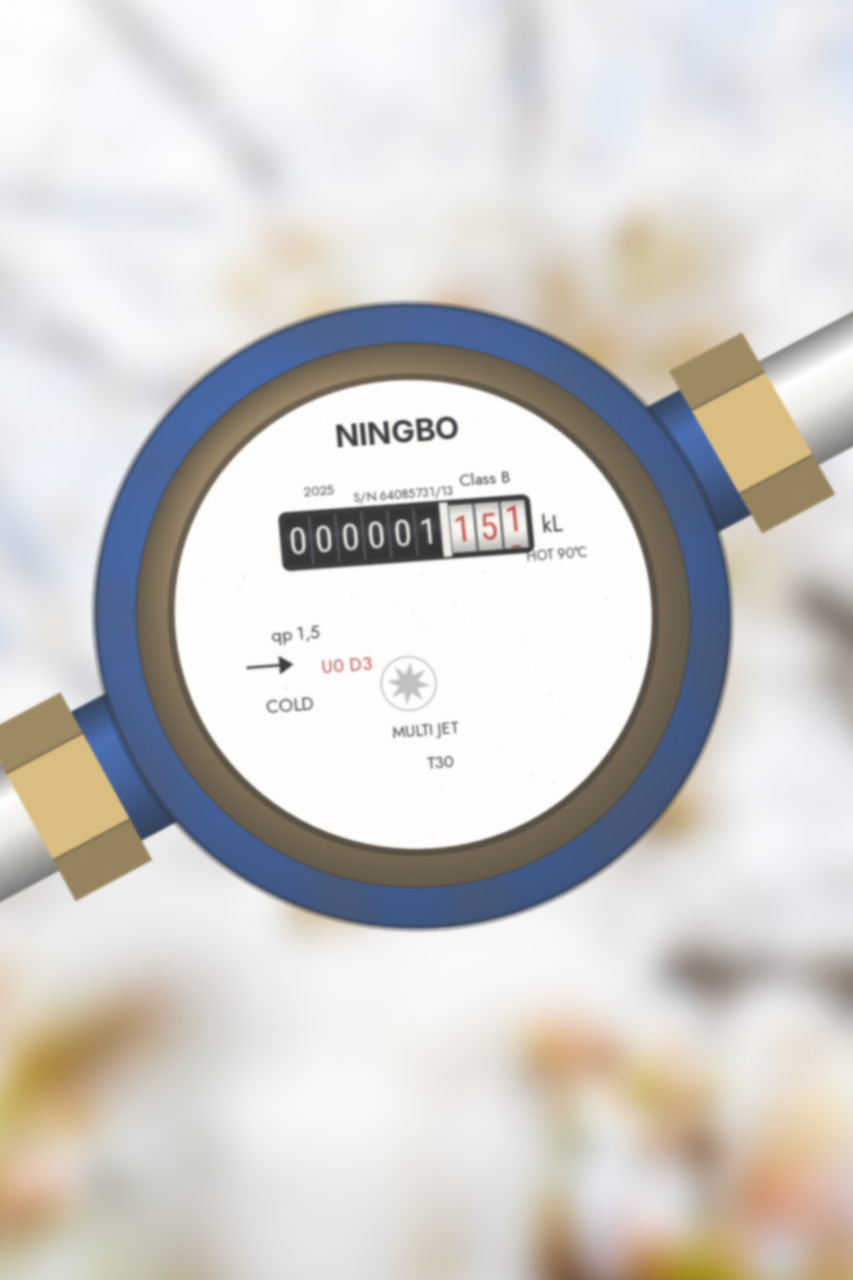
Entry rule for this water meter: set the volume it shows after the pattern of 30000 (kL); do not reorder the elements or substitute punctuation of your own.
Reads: 1.151 (kL)
